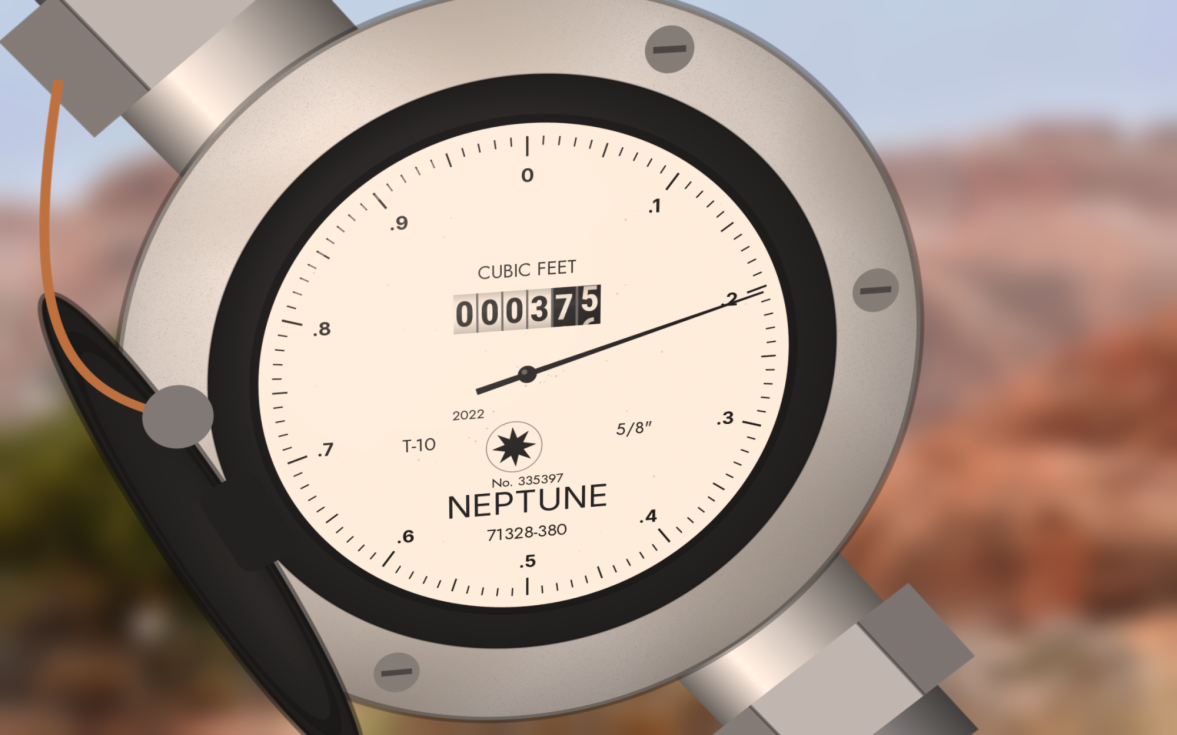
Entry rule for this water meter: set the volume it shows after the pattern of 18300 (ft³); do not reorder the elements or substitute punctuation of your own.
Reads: 375.20 (ft³)
